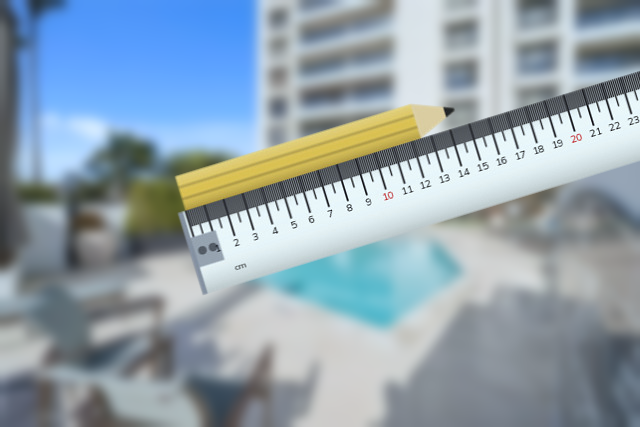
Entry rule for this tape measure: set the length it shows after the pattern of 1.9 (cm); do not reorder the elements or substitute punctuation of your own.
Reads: 14.5 (cm)
